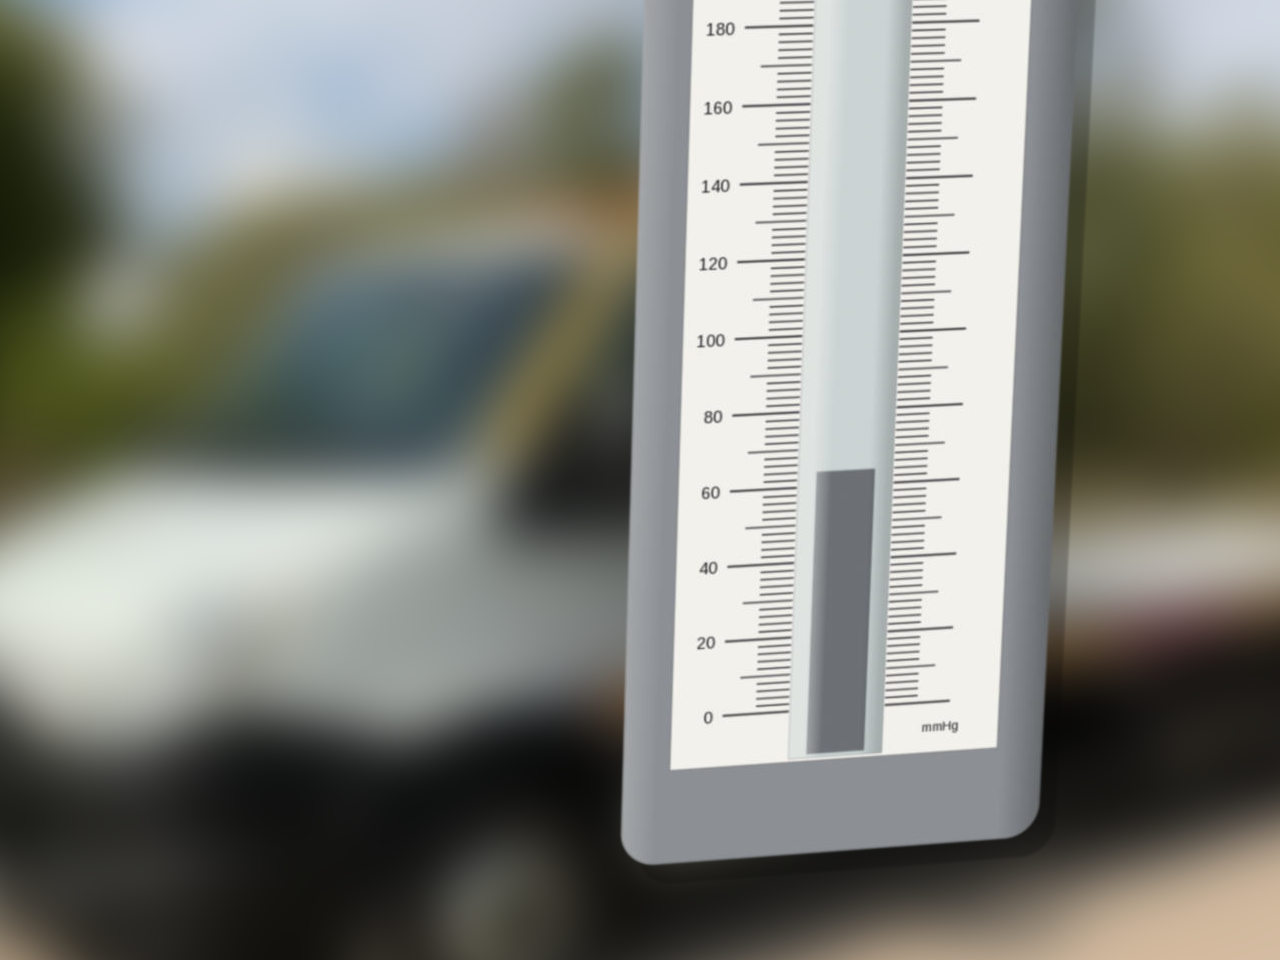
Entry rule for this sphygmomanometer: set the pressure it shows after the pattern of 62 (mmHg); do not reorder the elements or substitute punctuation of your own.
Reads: 64 (mmHg)
